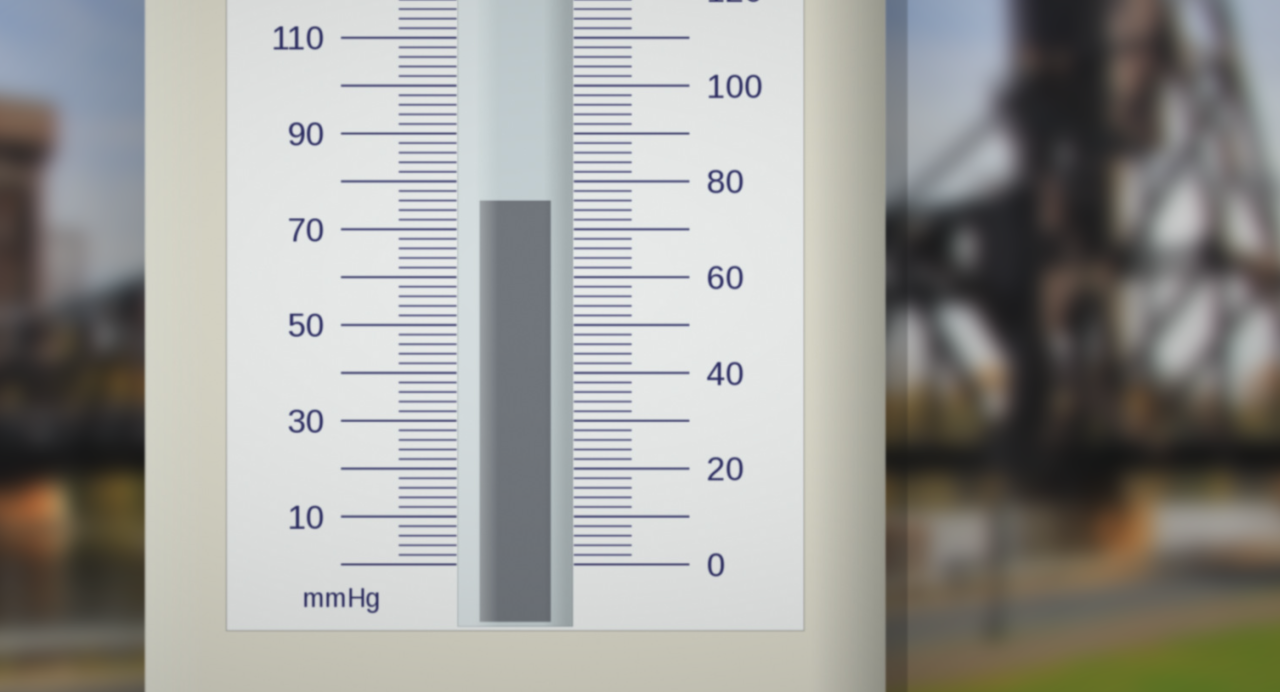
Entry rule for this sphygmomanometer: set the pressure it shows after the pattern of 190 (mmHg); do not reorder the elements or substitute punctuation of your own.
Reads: 76 (mmHg)
